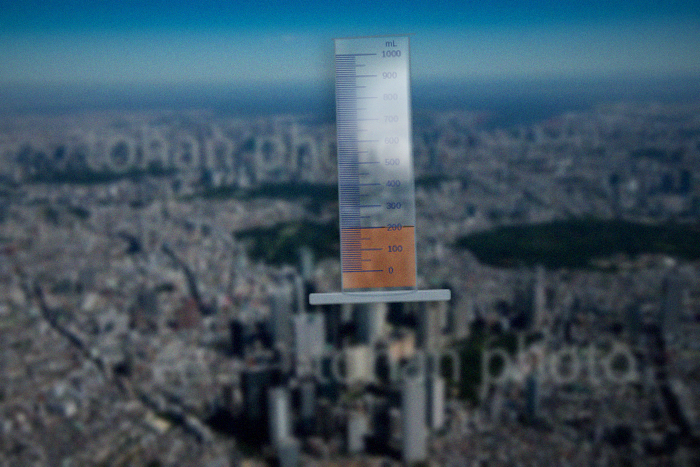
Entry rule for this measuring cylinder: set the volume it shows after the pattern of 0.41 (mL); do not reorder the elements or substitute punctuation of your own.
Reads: 200 (mL)
